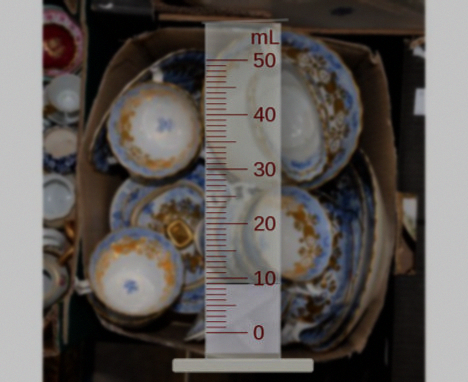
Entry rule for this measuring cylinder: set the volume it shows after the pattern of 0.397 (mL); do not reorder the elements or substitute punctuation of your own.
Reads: 9 (mL)
